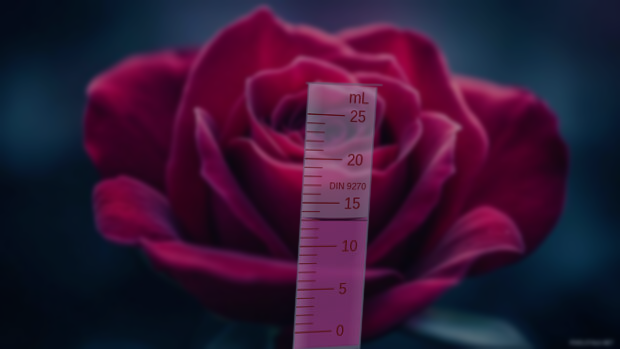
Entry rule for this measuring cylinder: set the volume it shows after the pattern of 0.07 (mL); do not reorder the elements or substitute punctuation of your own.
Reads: 13 (mL)
